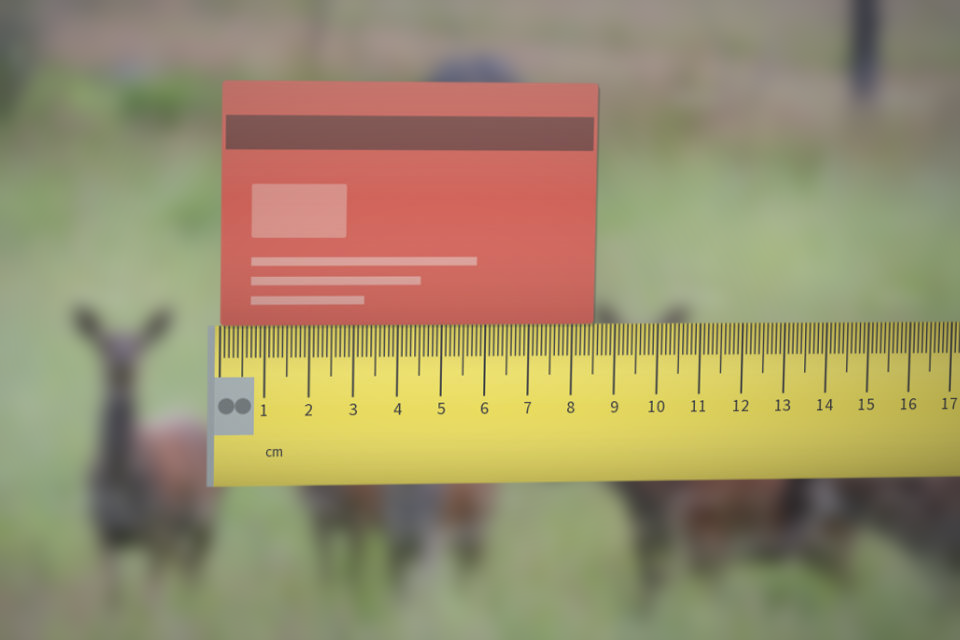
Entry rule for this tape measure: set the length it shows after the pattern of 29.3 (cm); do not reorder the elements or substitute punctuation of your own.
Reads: 8.5 (cm)
